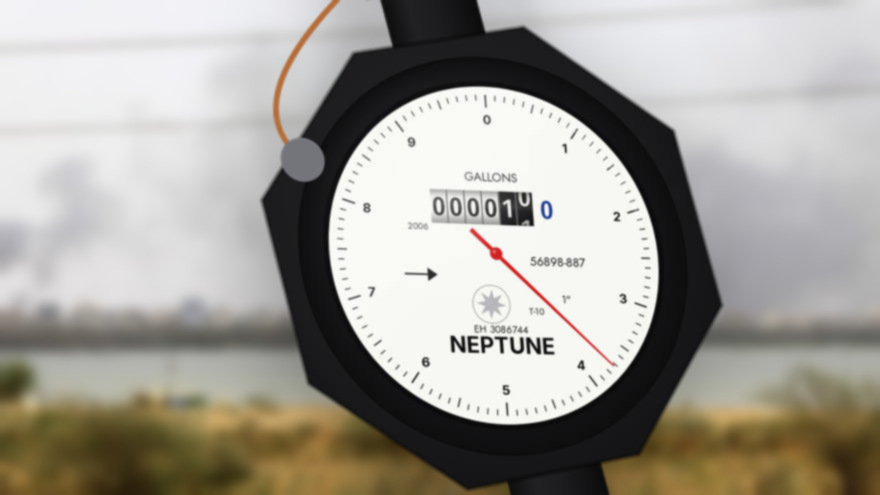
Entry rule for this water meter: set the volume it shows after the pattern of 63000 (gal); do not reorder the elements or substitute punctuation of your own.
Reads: 103.7 (gal)
